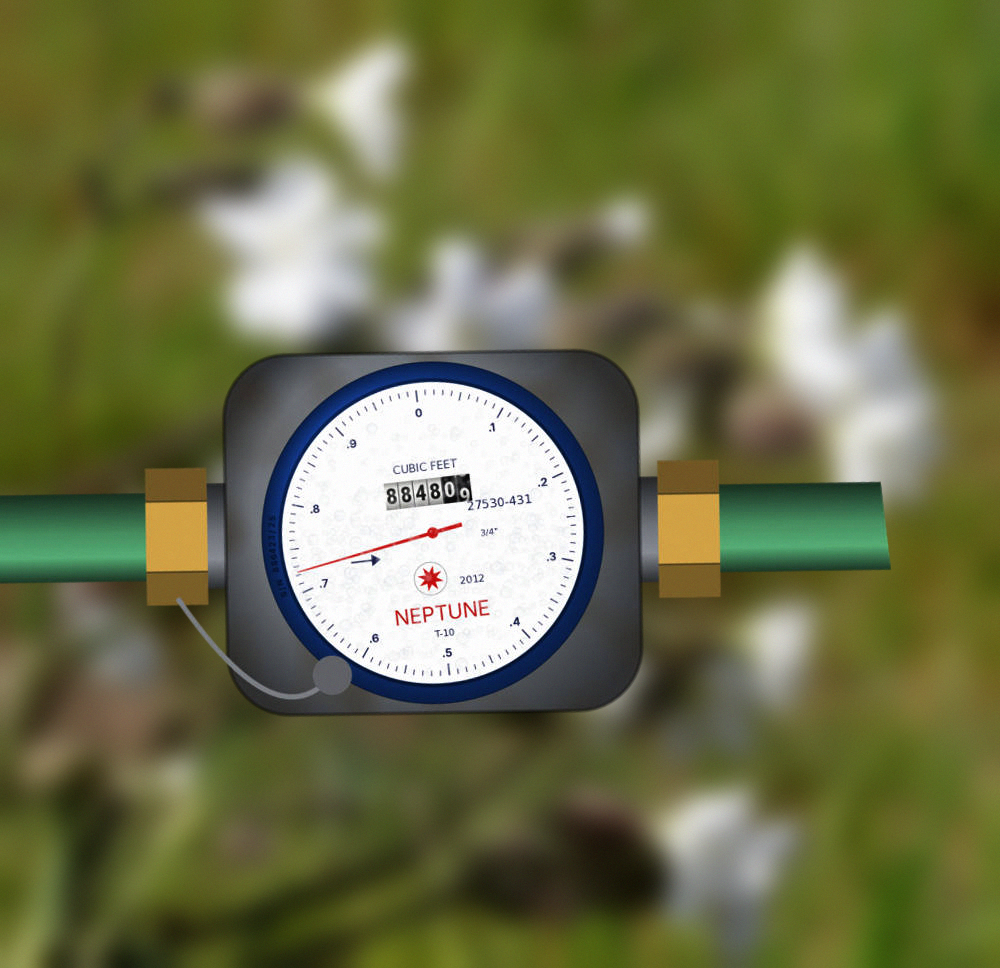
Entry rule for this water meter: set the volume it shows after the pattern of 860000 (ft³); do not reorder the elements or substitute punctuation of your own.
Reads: 884808.72 (ft³)
